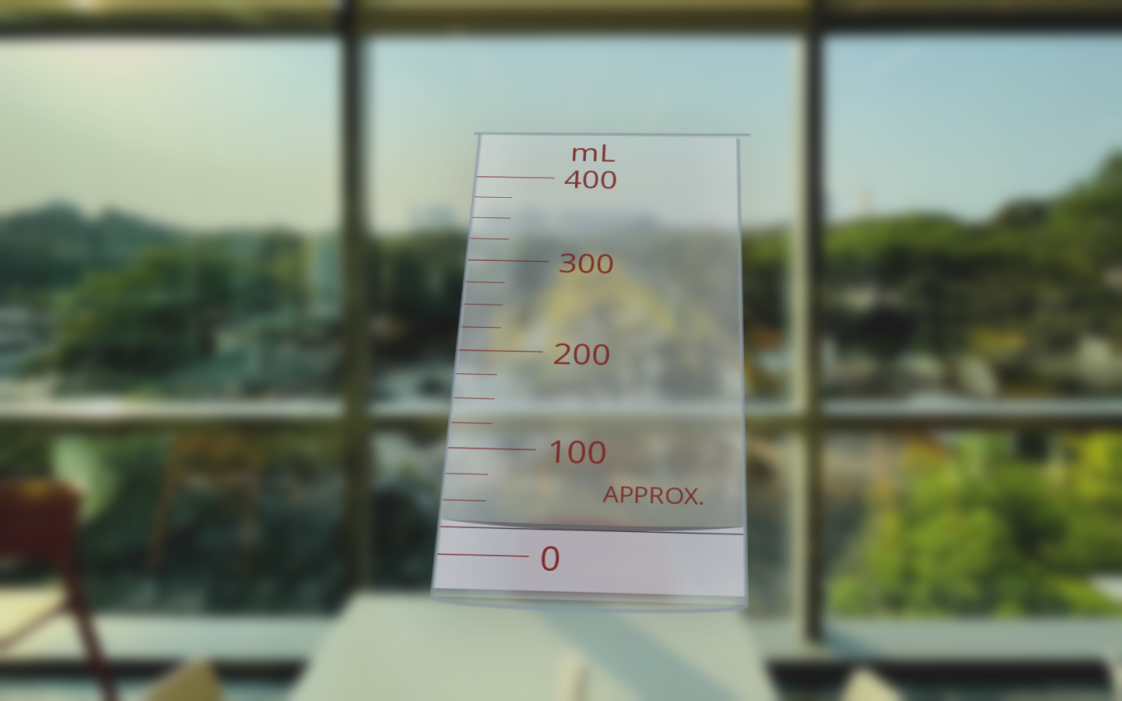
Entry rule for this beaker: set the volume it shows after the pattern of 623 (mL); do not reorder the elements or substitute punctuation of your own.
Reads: 25 (mL)
